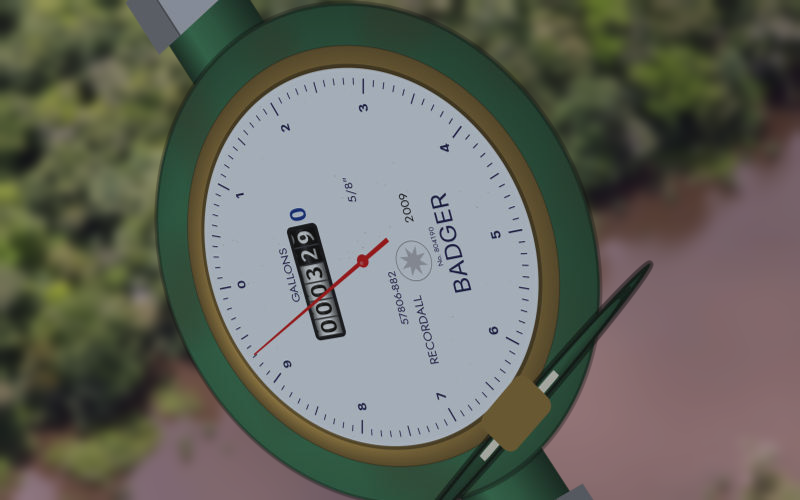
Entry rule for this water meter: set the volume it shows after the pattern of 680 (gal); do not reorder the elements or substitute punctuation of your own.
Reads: 3289.3 (gal)
